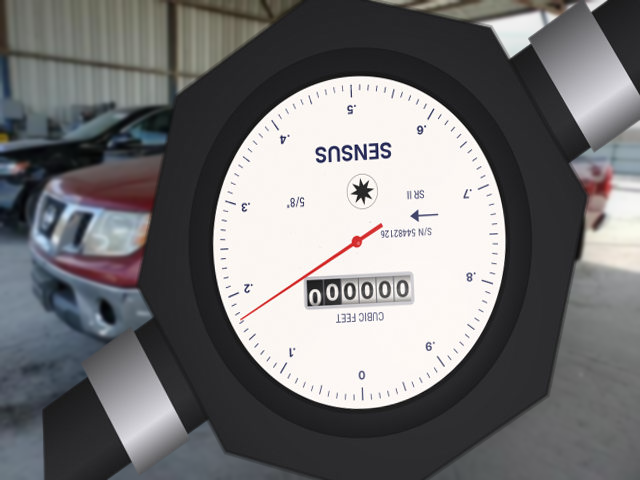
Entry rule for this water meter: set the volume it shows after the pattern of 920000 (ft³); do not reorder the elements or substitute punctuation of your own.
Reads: 0.17 (ft³)
